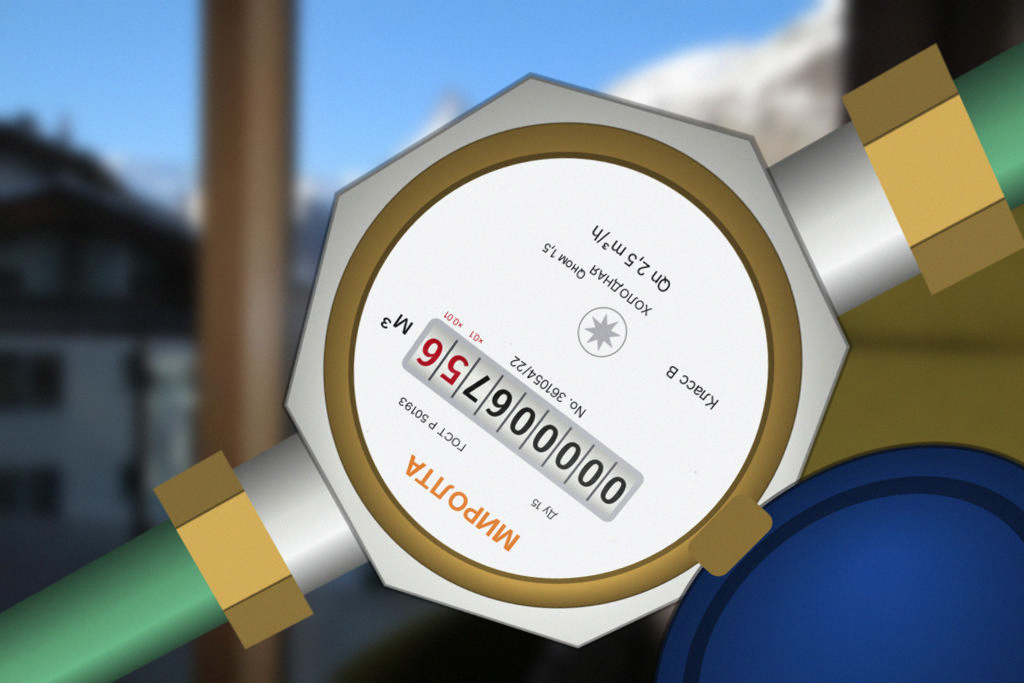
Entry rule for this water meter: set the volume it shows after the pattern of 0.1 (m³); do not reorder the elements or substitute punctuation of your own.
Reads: 67.56 (m³)
